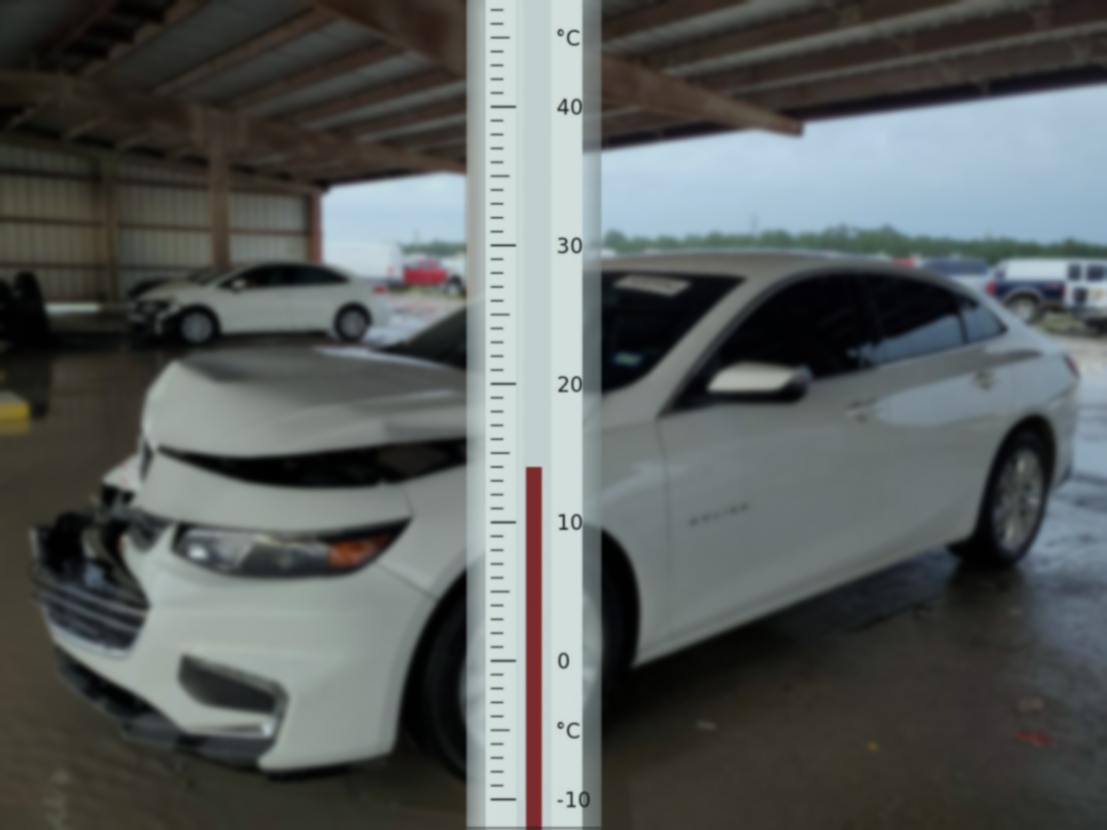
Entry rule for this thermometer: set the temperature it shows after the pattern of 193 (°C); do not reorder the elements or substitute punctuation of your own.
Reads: 14 (°C)
